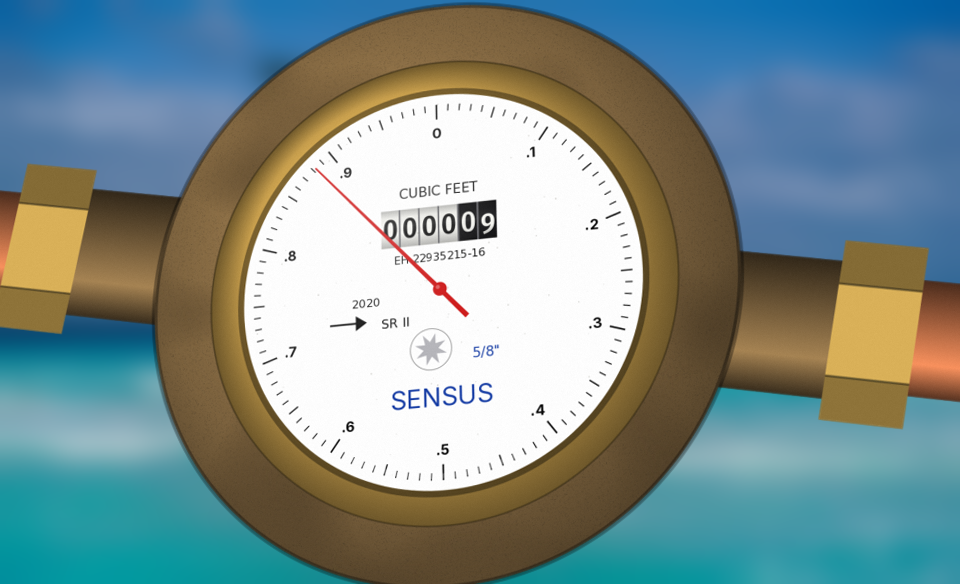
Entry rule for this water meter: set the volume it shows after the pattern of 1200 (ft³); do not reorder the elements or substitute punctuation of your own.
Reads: 8.88 (ft³)
